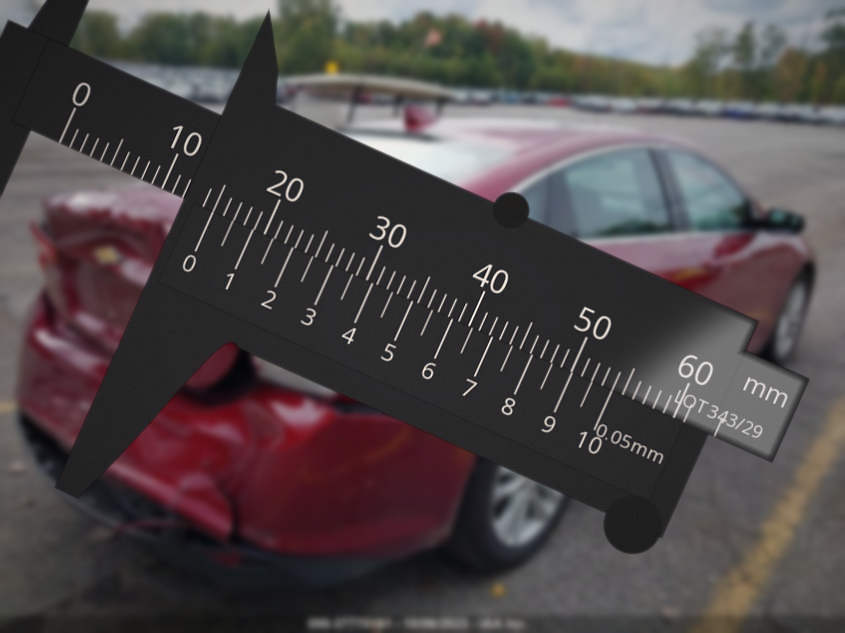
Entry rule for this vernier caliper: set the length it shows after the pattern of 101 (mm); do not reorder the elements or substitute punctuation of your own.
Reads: 15.0 (mm)
